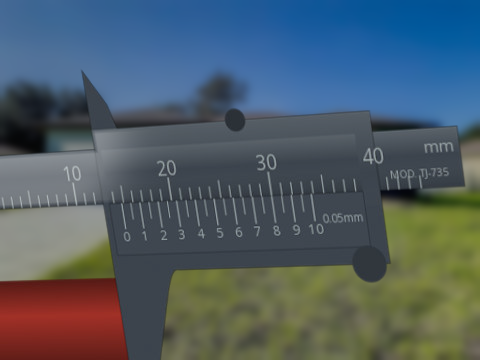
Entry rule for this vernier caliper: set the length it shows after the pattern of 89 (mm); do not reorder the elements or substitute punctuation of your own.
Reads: 14.8 (mm)
